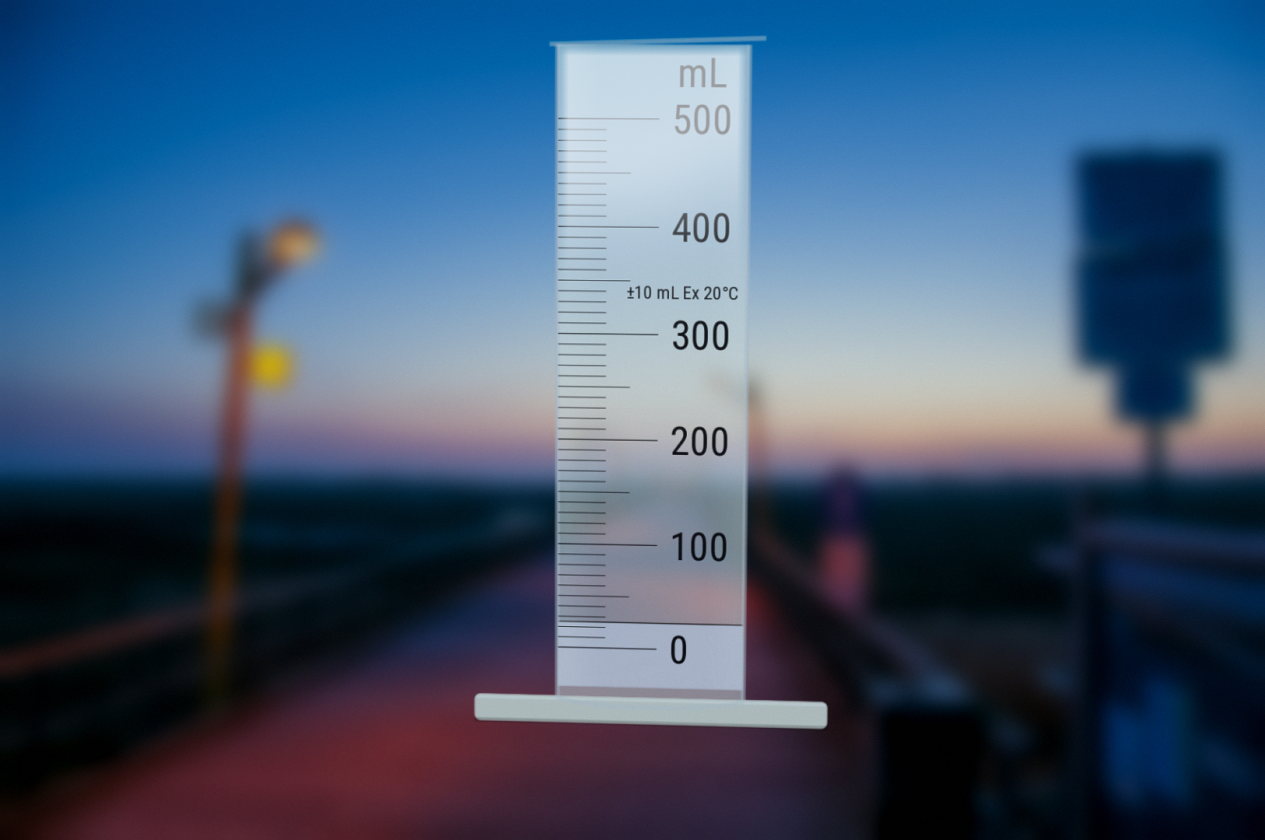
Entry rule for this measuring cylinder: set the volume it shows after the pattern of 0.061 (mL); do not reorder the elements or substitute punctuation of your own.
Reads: 25 (mL)
